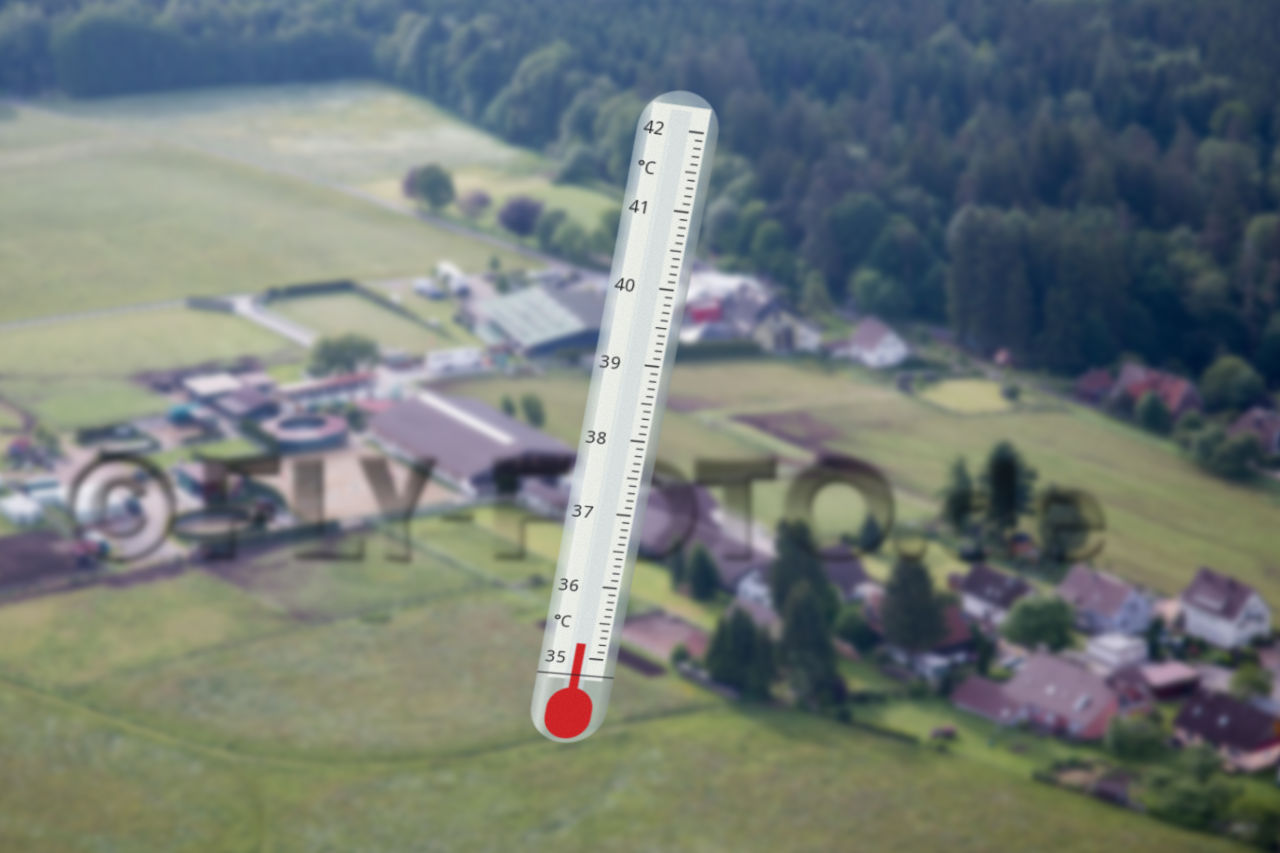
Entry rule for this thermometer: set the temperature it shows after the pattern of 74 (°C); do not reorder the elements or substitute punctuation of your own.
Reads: 35.2 (°C)
